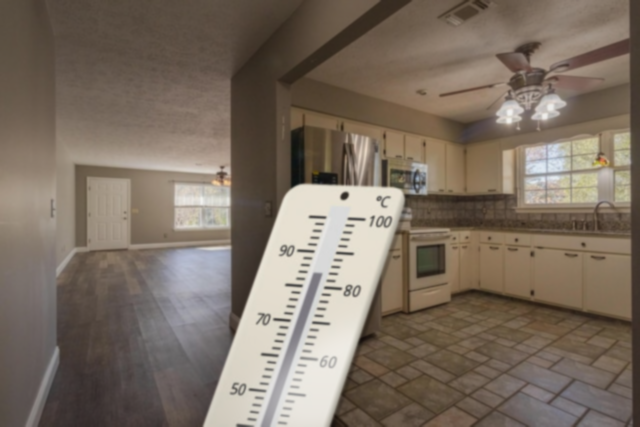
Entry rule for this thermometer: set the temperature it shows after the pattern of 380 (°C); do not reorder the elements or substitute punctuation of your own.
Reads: 84 (°C)
